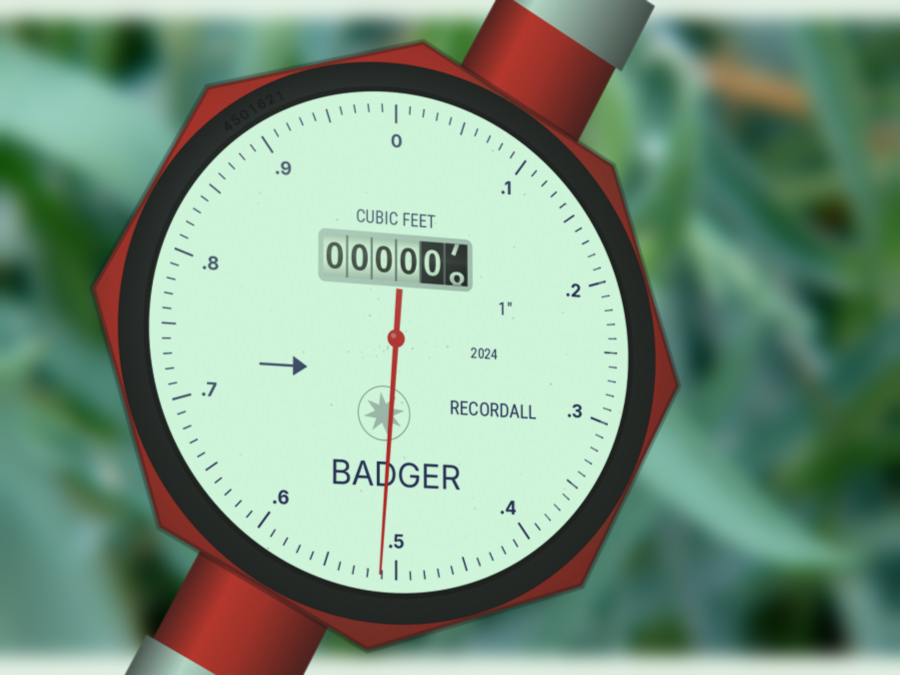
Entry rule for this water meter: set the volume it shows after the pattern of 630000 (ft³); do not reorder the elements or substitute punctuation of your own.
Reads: 7.51 (ft³)
